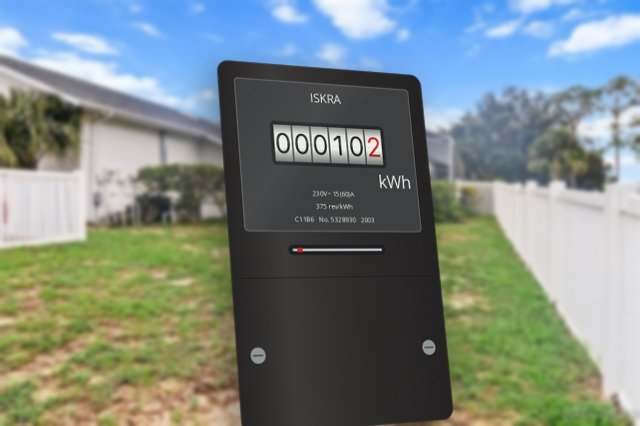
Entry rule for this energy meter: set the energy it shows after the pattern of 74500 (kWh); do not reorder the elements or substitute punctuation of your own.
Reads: 10.2 (kWh)
